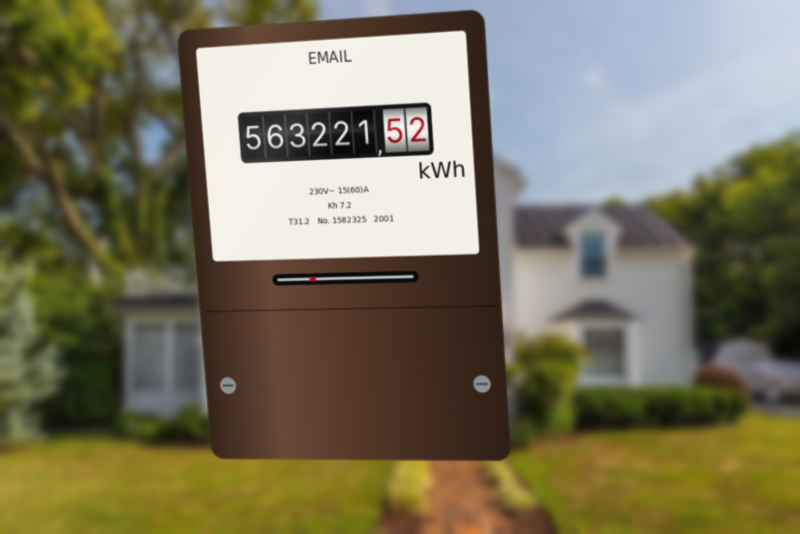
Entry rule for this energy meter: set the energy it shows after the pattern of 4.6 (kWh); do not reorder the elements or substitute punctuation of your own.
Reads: 563221.52 (kWh)
